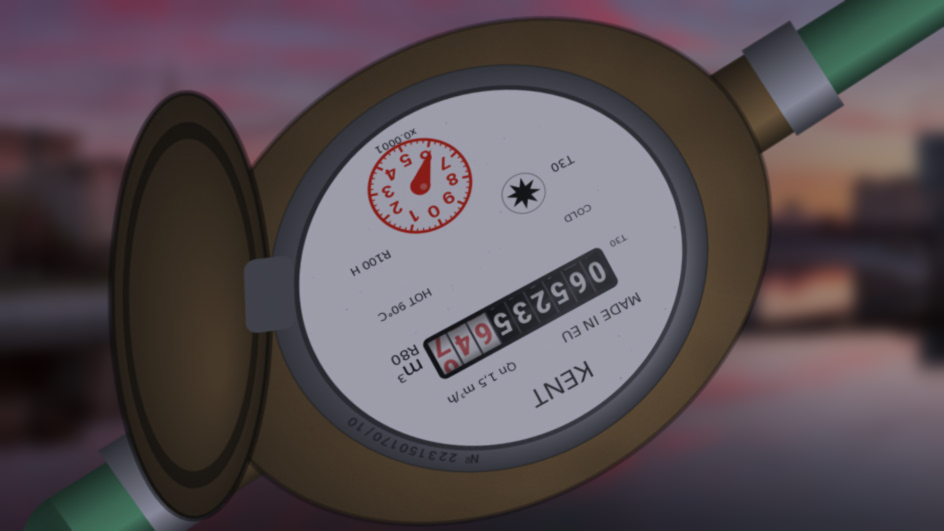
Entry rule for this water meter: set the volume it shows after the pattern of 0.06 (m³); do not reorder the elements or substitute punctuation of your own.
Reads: 65235.6466 (m³)
